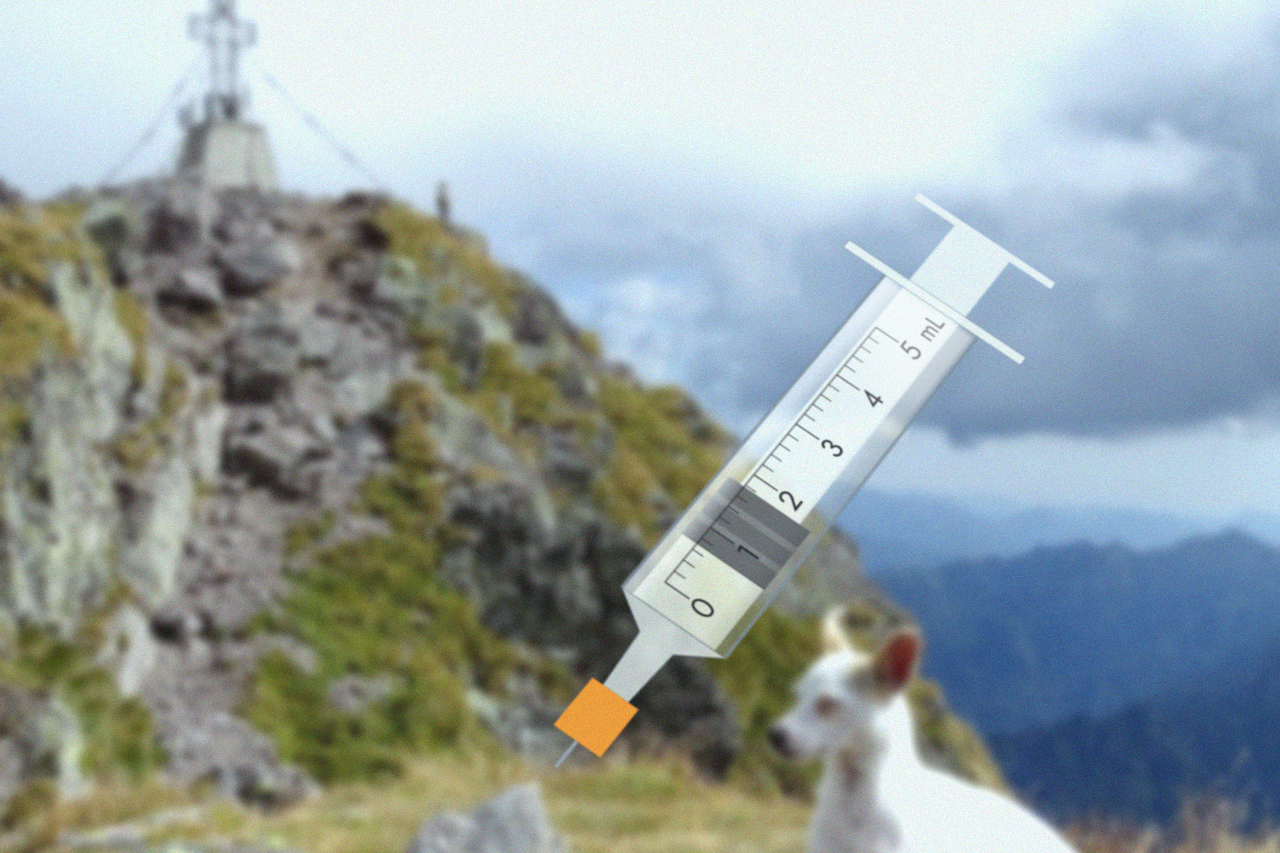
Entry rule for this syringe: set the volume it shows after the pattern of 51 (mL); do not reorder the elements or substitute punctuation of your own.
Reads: 0.7 (mL)
